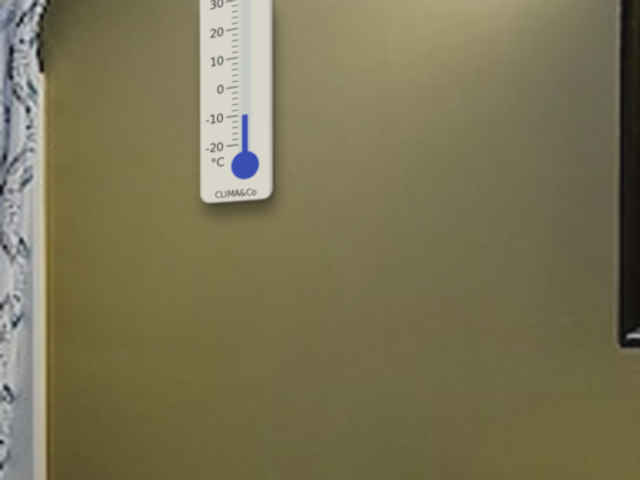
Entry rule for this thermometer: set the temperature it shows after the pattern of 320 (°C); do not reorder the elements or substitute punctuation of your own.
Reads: -10 (°C)
